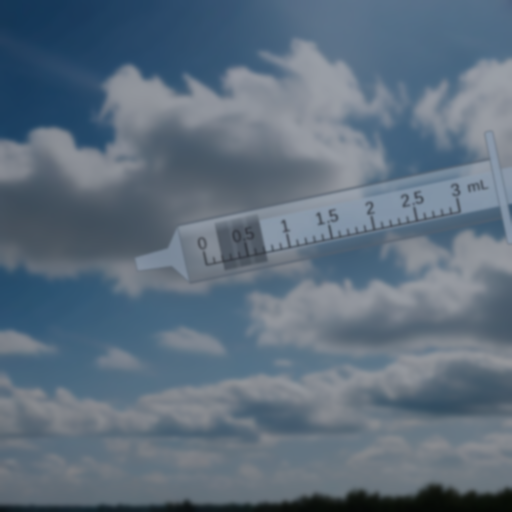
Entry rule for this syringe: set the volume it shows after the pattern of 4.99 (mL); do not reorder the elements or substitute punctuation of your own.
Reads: 0.2 (mL)
